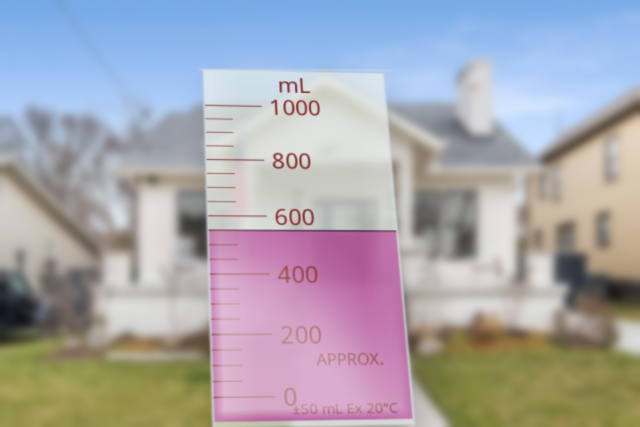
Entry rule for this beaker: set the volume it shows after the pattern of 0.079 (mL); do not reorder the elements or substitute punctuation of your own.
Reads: 550 (mL)
